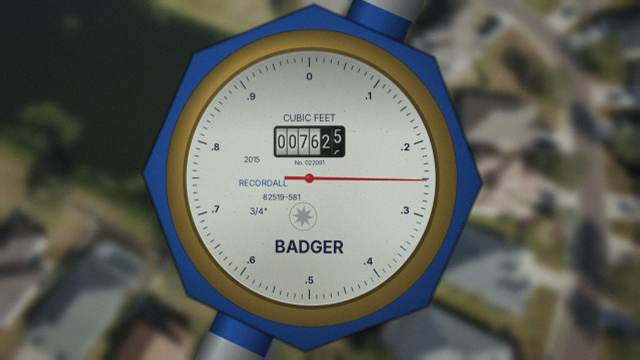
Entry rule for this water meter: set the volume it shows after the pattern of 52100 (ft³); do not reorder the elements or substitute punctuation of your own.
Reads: 7625.25 (ft³)
